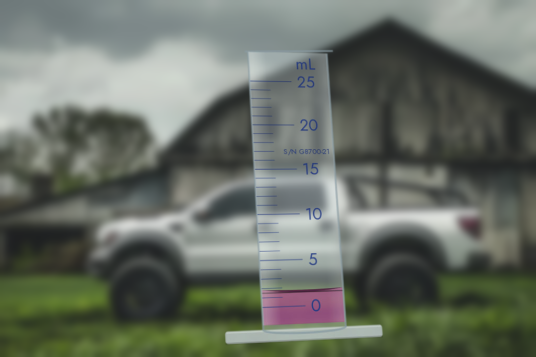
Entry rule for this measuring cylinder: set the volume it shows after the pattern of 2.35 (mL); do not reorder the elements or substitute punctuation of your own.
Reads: 1.5 (mL)
